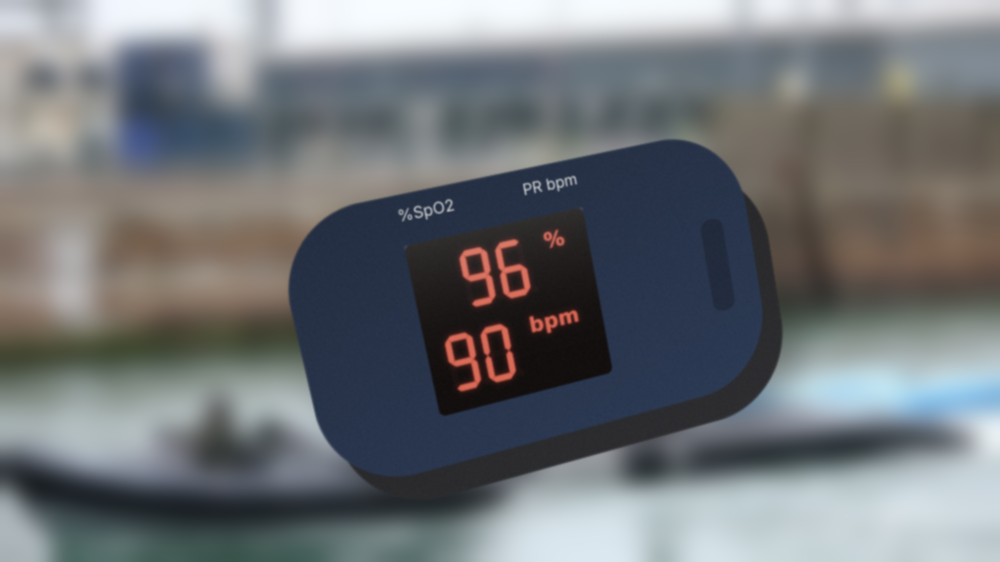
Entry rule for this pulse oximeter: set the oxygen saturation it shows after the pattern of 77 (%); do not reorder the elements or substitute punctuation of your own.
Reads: 96 (%)
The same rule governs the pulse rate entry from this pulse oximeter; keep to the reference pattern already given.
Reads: 90 (bpm)
